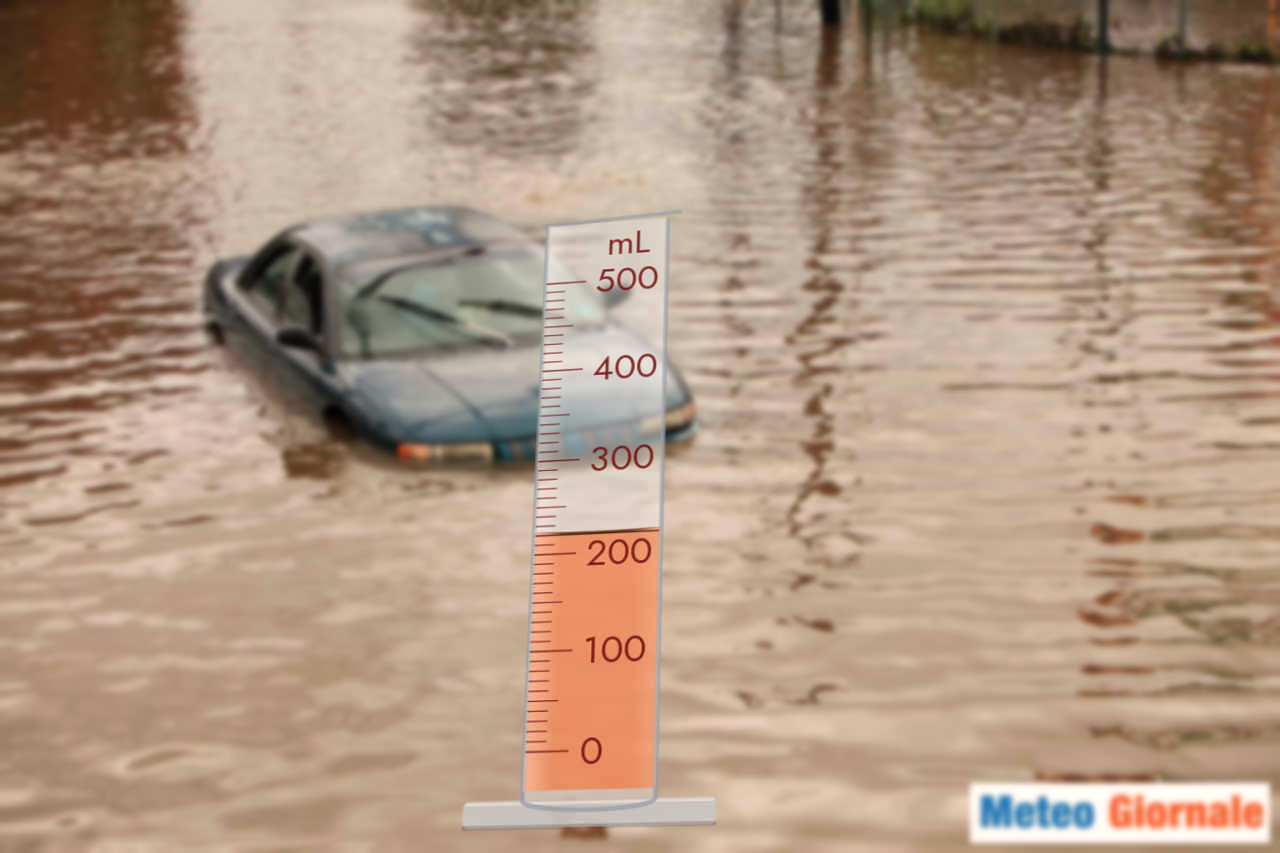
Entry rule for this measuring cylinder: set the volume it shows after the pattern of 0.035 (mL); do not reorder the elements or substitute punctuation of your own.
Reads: 220 (mL)
